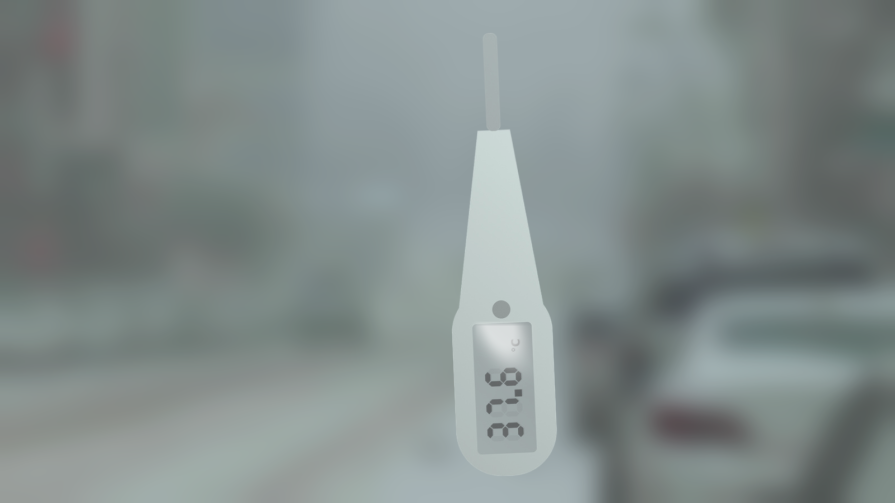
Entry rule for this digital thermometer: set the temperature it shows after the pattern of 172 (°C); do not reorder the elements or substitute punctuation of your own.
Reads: 37.6 (°C)
